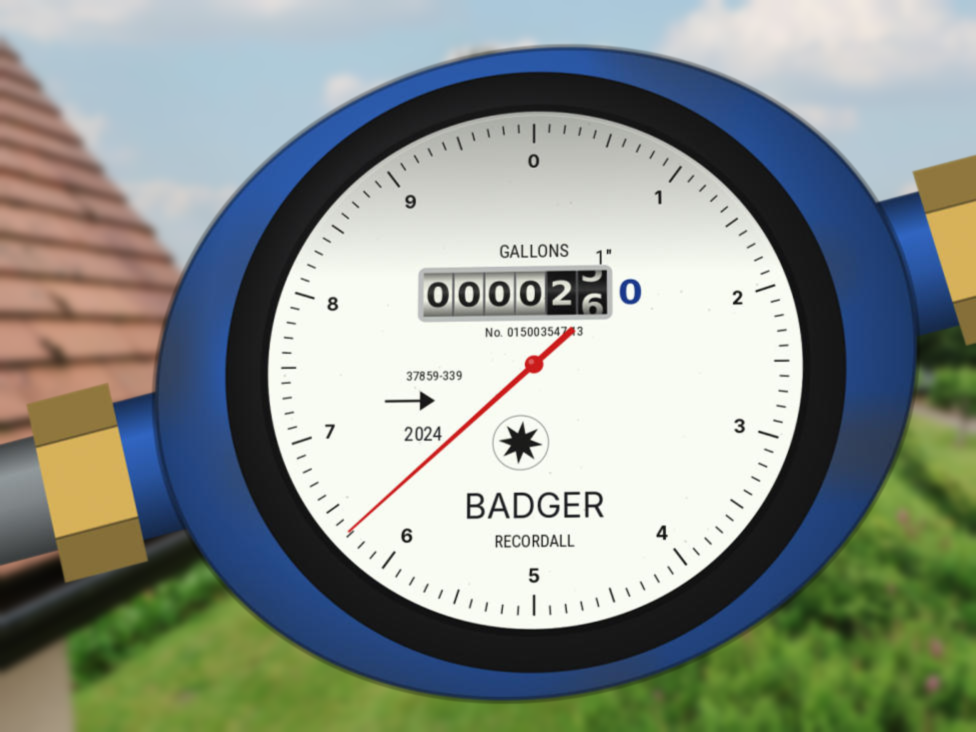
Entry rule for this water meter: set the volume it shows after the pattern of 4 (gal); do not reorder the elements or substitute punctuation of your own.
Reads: 256.3 (gal)
